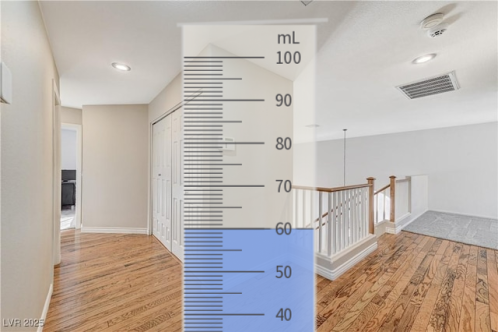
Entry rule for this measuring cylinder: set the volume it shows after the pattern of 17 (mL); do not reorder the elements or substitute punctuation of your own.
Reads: 60 (mL)
